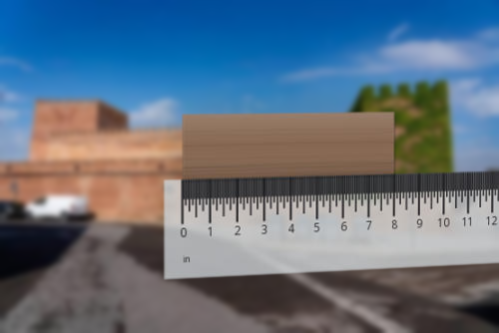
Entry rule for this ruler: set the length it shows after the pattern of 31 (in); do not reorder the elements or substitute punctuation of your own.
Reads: 8 (in)
